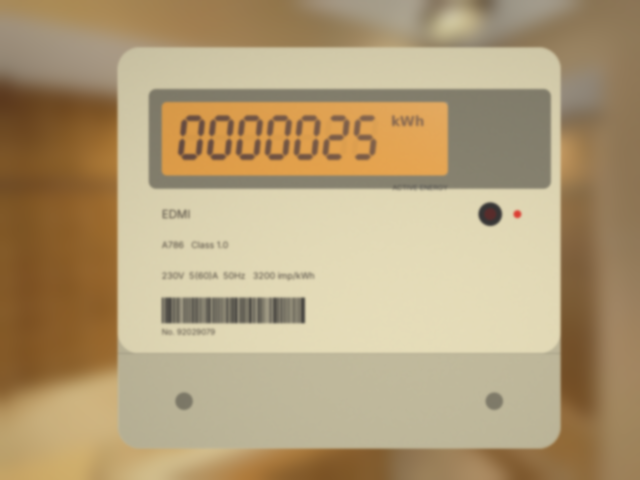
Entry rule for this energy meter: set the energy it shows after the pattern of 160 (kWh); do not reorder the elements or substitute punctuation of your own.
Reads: 25 (kWh)
